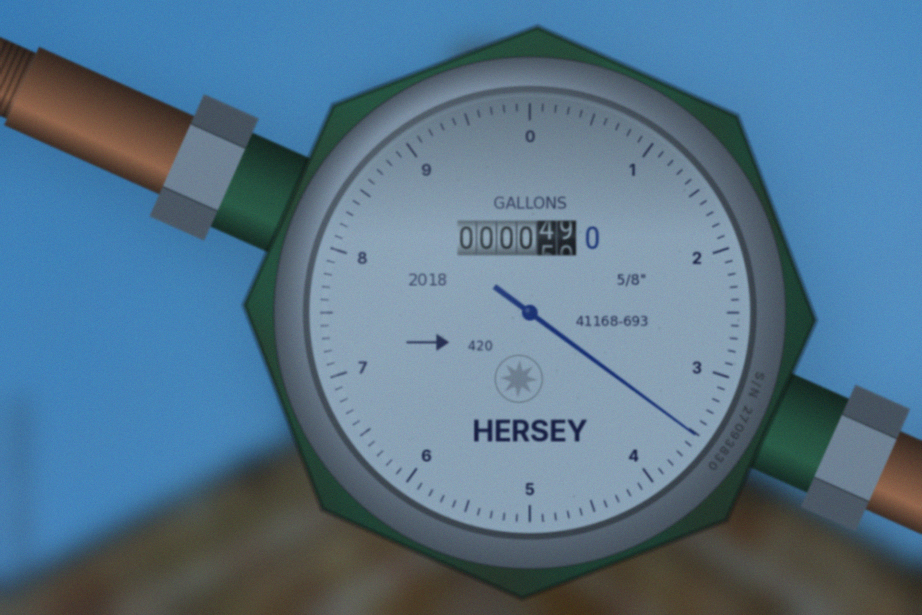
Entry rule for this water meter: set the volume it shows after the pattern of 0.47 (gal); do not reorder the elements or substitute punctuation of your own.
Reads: 493.5 (gal)
